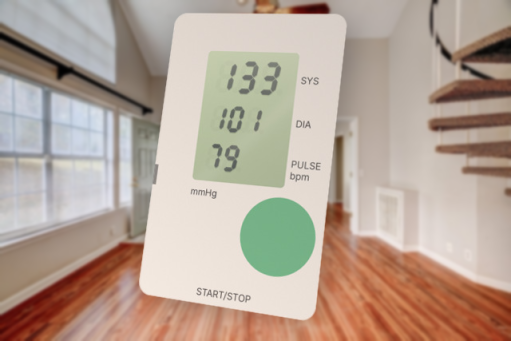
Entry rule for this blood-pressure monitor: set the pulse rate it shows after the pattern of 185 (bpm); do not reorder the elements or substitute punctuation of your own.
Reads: 79 (bpm)
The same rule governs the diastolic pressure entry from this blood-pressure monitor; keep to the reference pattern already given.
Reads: 101 (mmHg)
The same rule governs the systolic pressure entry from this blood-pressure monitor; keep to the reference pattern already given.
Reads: 133 (mmHg)
